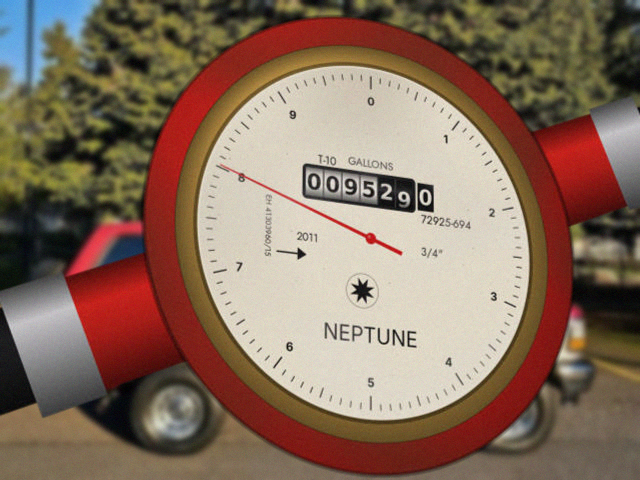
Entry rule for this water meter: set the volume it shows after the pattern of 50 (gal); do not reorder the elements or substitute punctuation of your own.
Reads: 95288.0 (gal)
